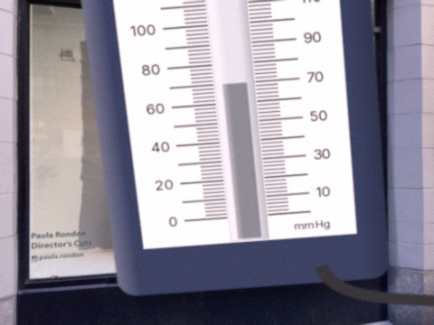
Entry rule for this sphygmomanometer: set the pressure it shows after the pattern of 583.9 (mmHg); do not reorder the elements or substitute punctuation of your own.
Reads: 70 (mmHg)
